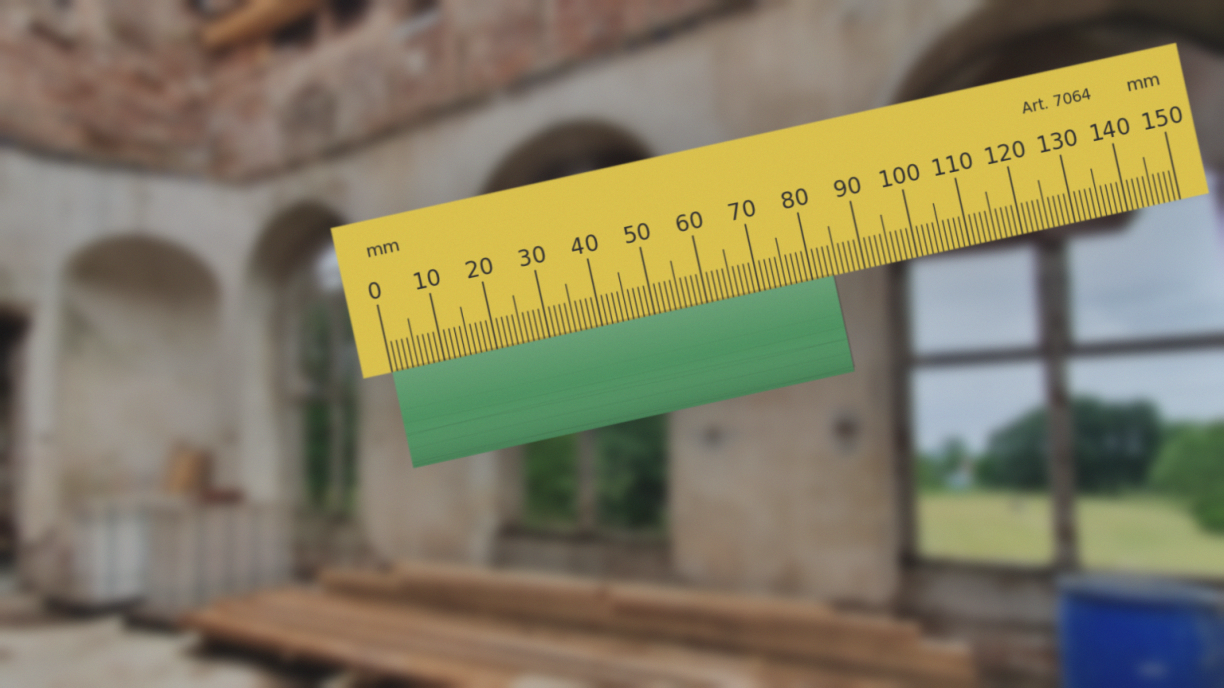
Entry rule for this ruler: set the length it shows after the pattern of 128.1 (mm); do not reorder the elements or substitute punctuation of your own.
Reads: 84 (mm)
